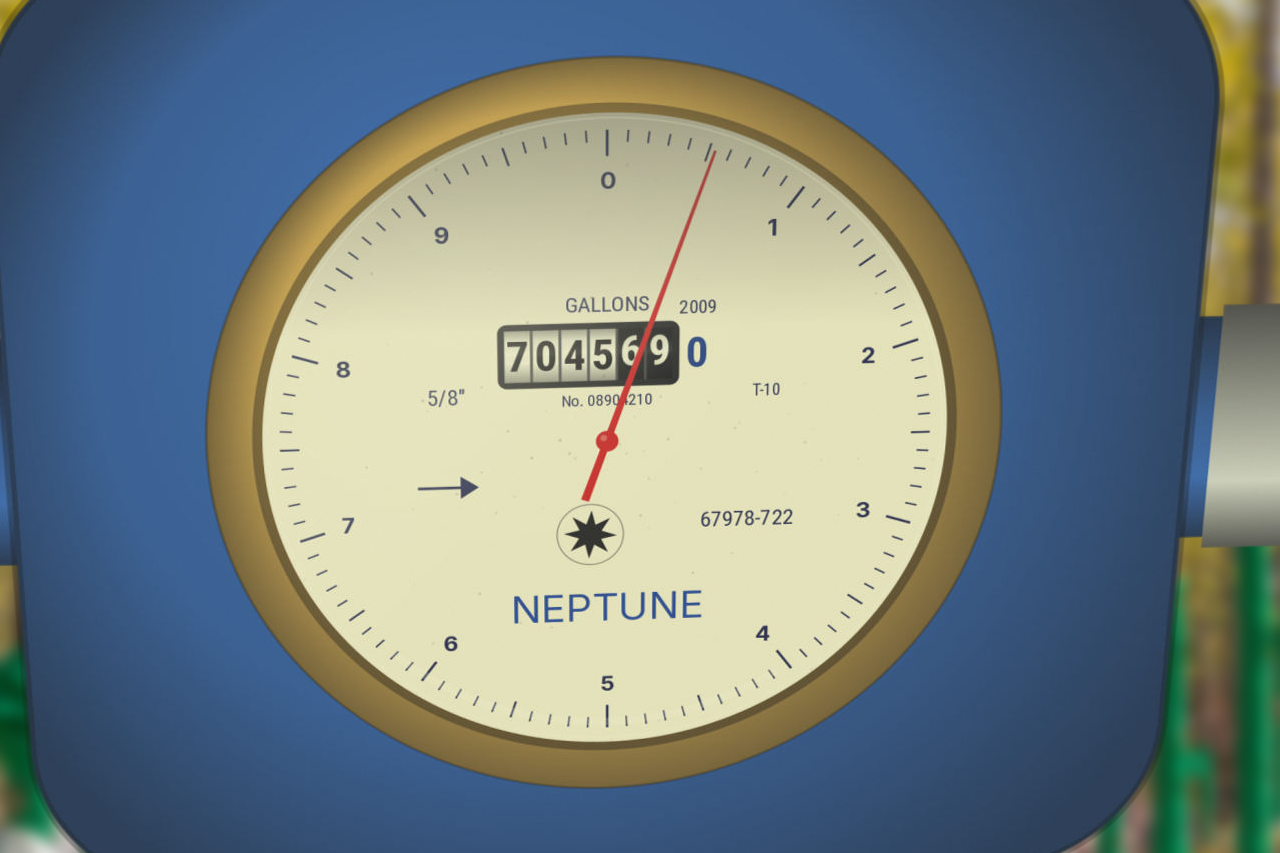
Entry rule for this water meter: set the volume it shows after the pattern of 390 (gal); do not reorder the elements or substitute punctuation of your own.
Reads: 7045690.5 (gal)
